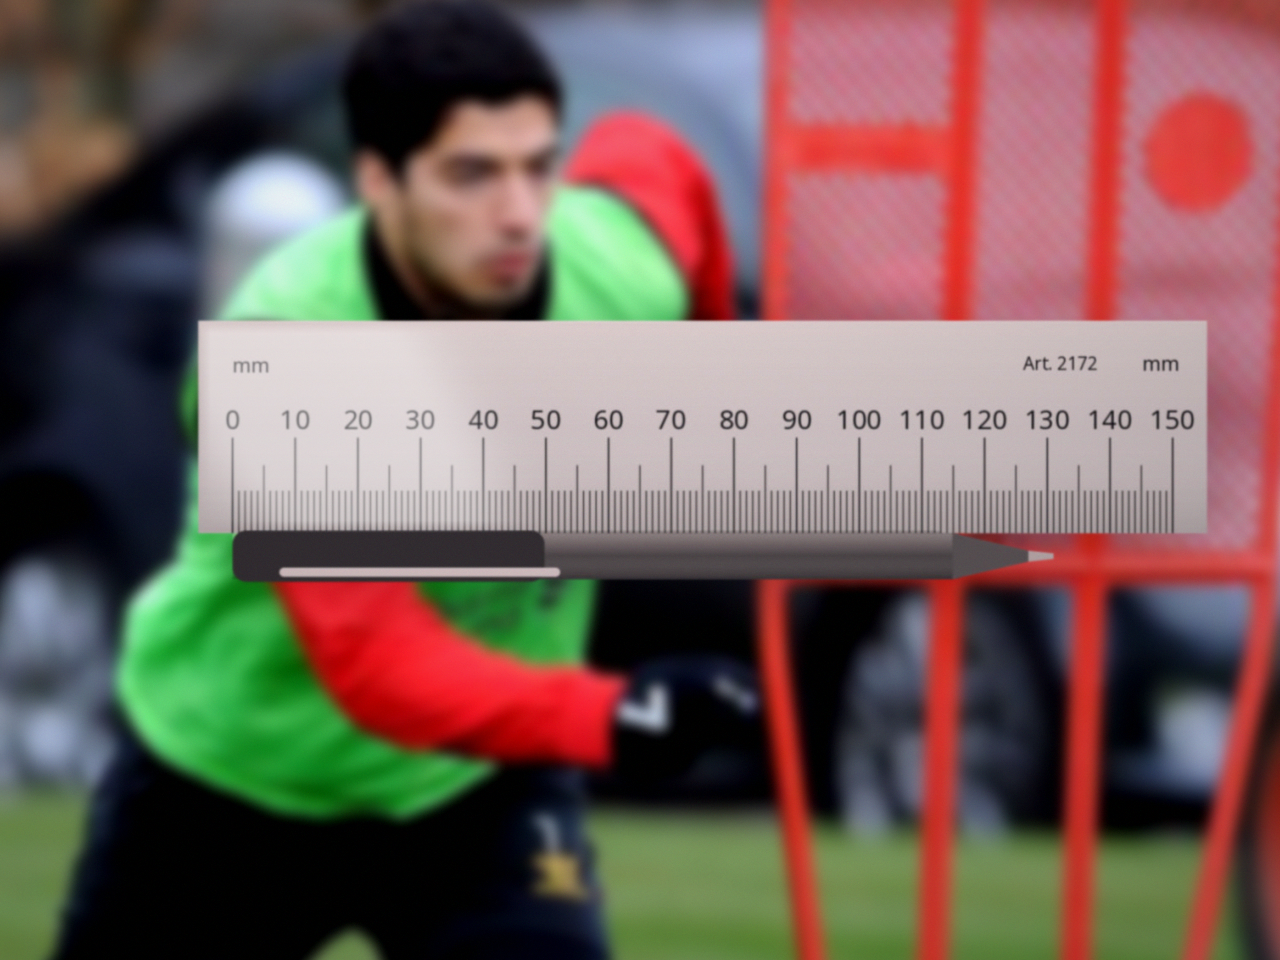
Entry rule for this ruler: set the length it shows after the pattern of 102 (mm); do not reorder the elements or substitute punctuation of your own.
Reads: 131 (mm)
